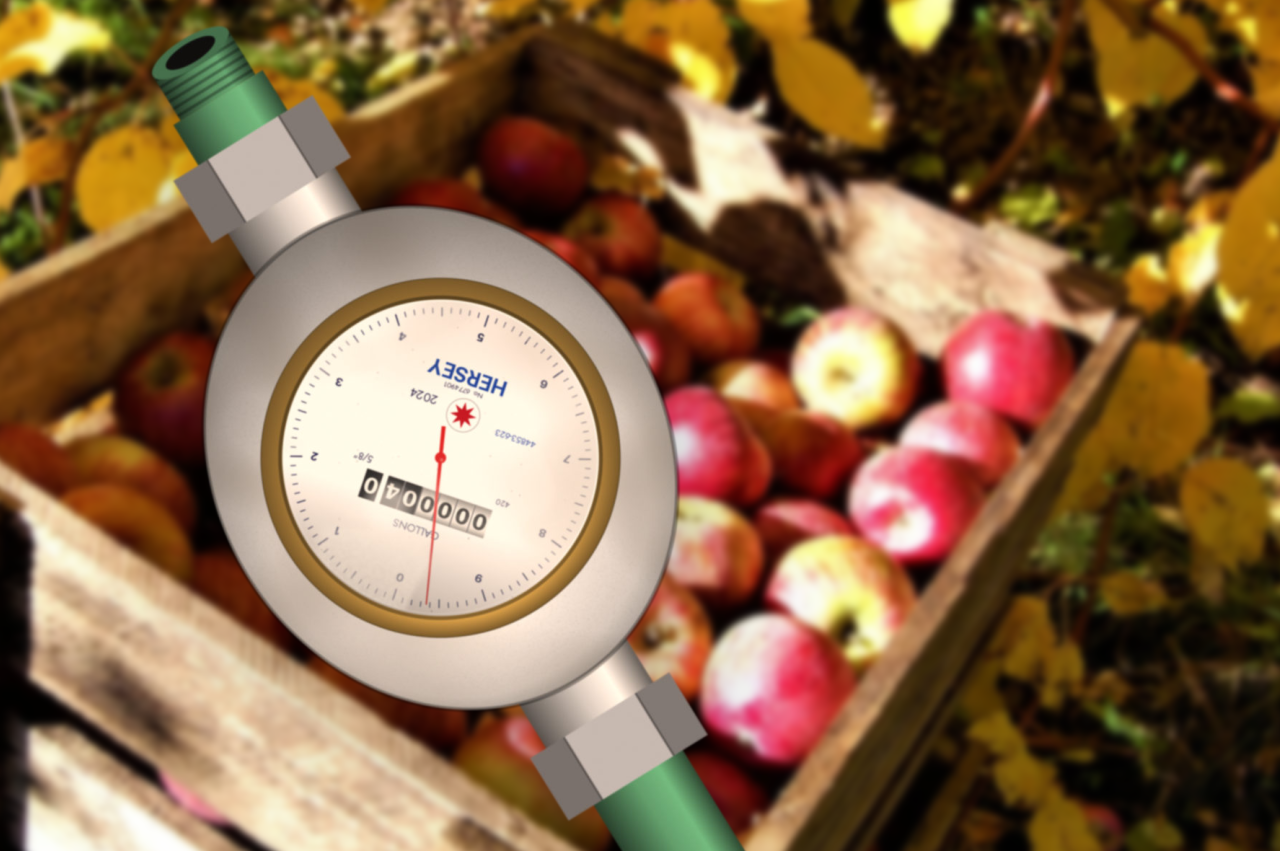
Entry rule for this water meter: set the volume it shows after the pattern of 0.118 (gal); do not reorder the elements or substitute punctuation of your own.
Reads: 39.6 (gal)
